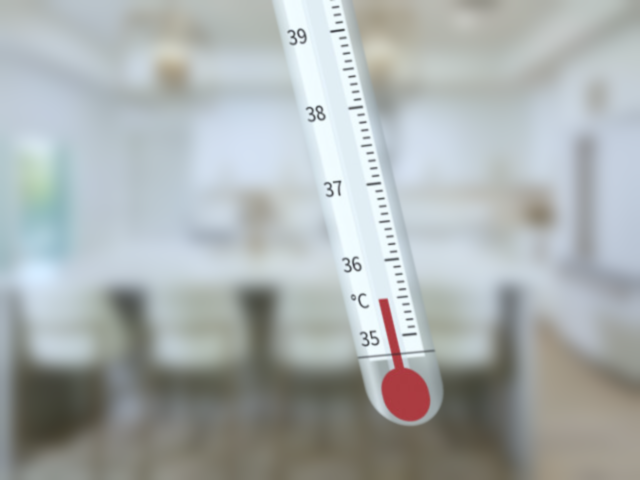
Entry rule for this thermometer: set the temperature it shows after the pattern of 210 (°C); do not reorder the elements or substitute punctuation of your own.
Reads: 35.5 (°C)
